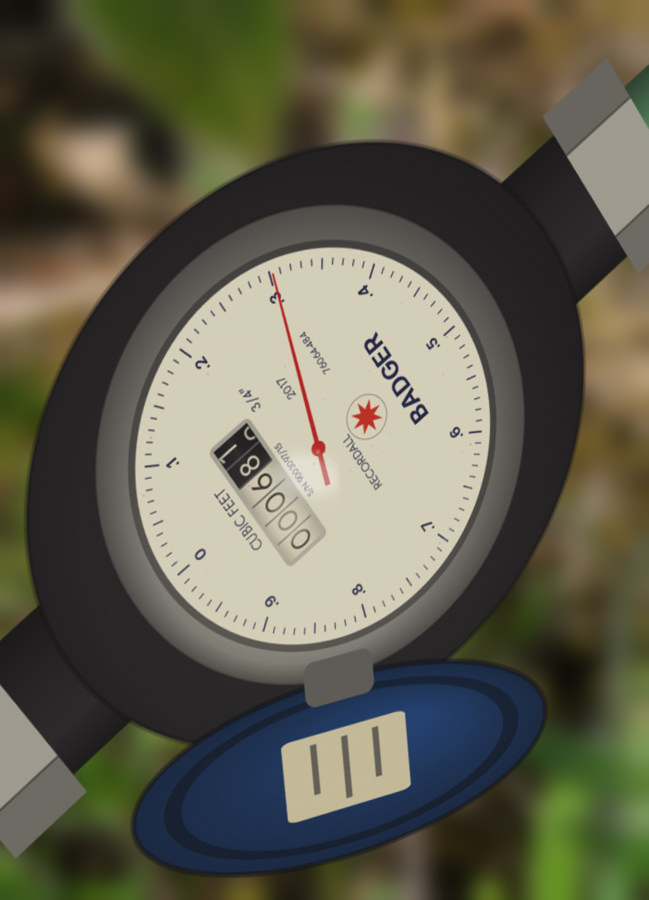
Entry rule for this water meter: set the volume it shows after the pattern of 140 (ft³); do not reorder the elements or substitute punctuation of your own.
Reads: 681.30 (ft³)
